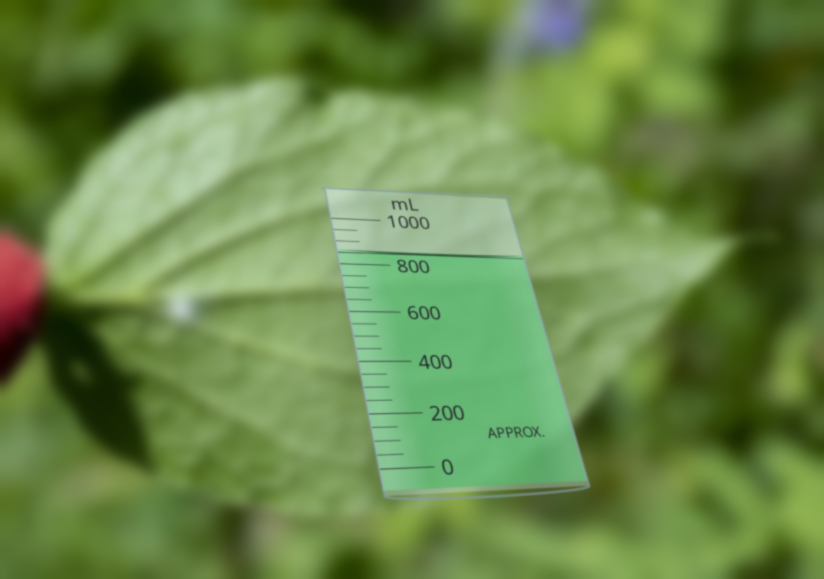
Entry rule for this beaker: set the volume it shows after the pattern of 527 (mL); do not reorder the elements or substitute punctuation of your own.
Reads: 850 (mL)
